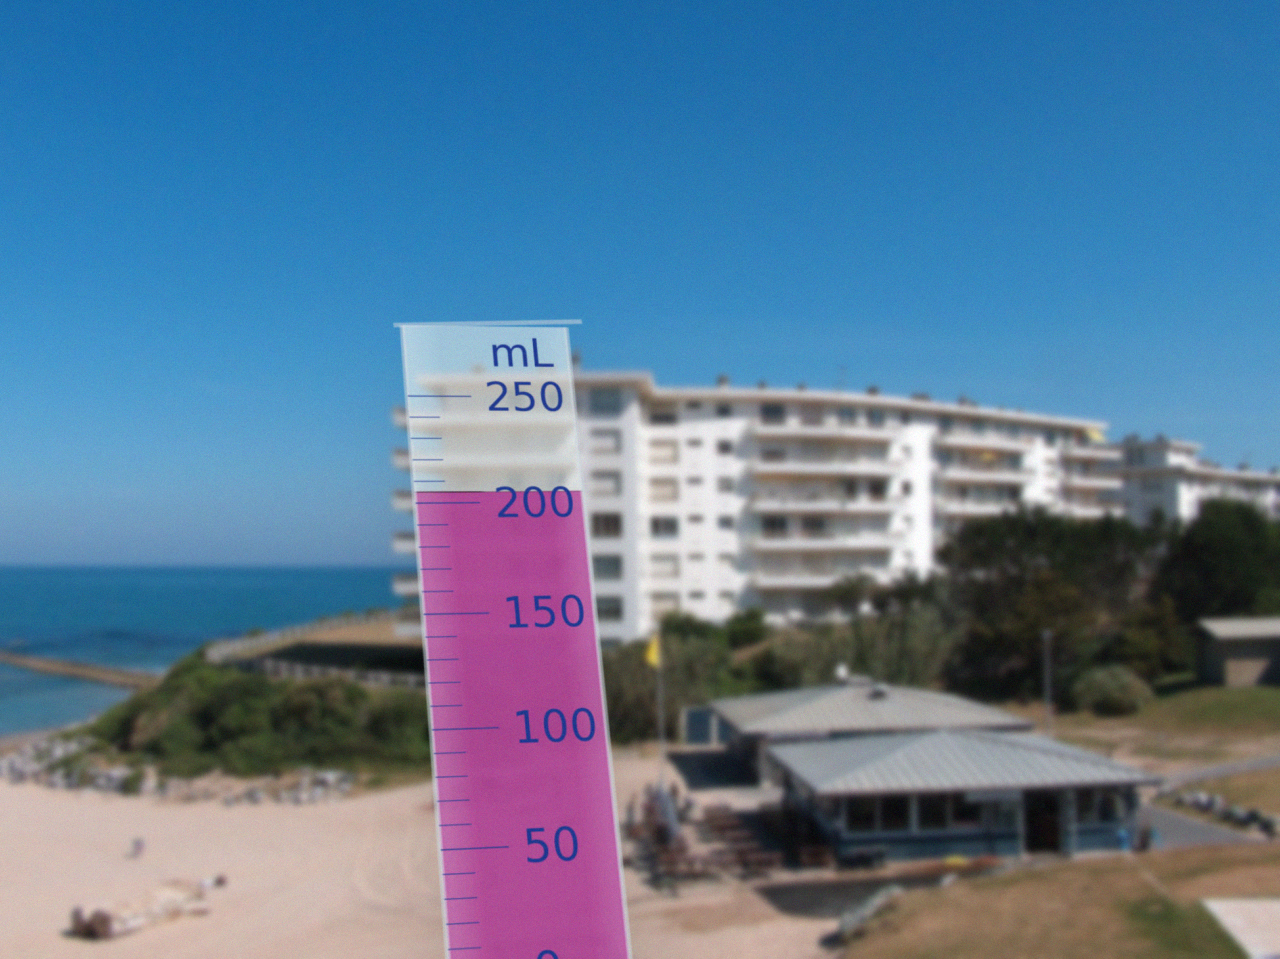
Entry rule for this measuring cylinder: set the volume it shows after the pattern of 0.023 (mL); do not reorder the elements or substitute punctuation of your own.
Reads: 205 (mL)
